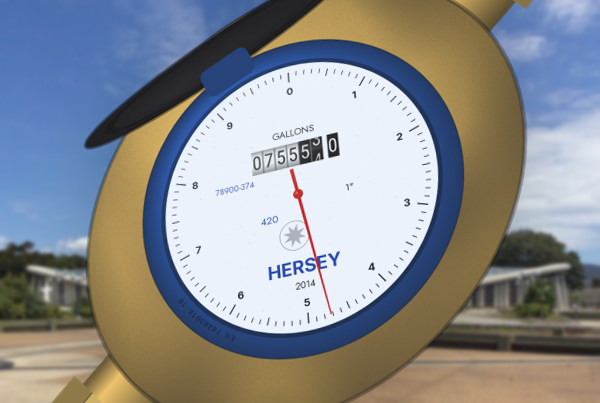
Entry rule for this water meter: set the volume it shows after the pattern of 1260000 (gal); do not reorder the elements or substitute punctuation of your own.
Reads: 755534.7 (gal)
